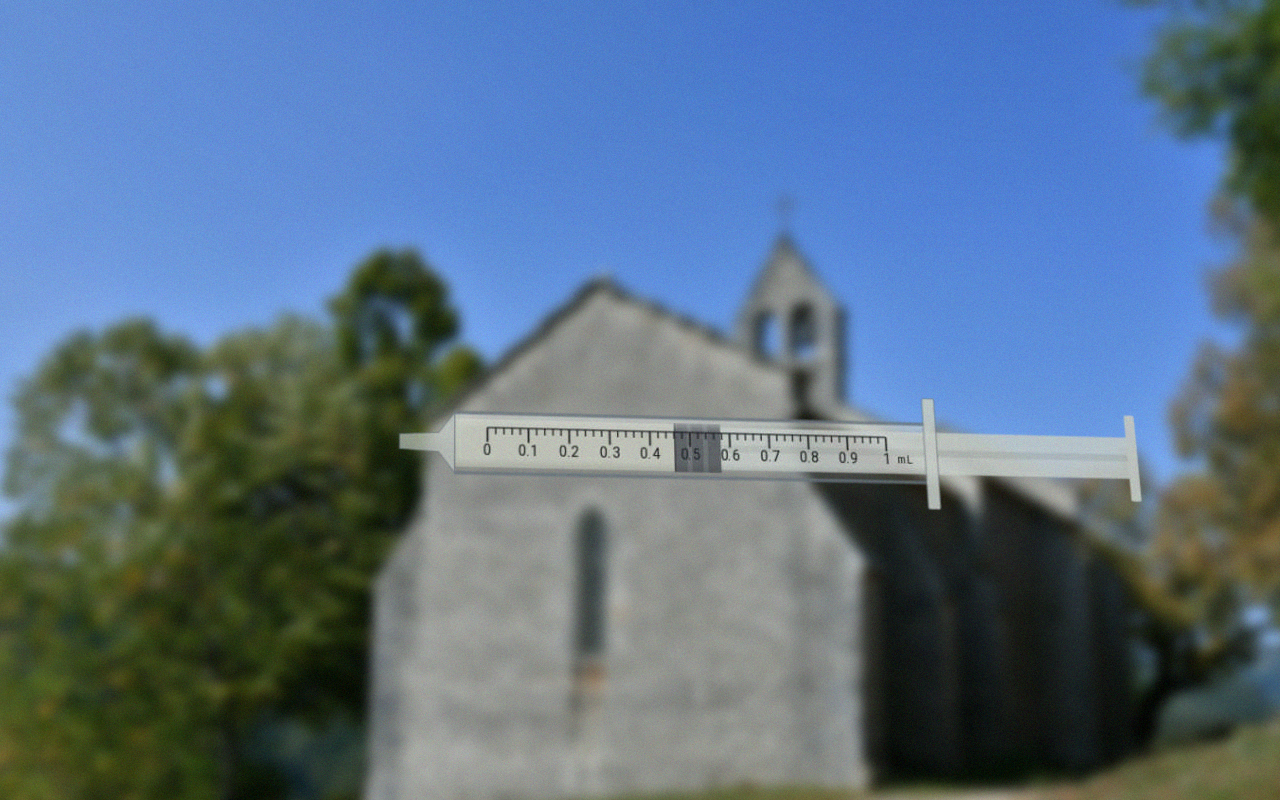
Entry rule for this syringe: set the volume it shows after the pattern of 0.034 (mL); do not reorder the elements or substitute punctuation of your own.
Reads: 0.46 (mL)
